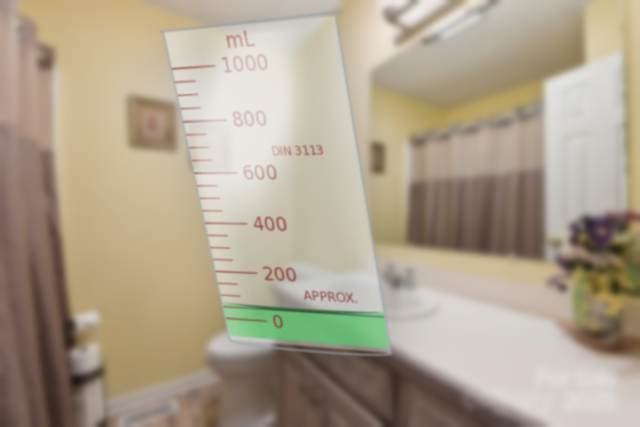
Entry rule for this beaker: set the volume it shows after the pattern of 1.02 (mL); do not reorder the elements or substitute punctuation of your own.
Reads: 50 (mL)
